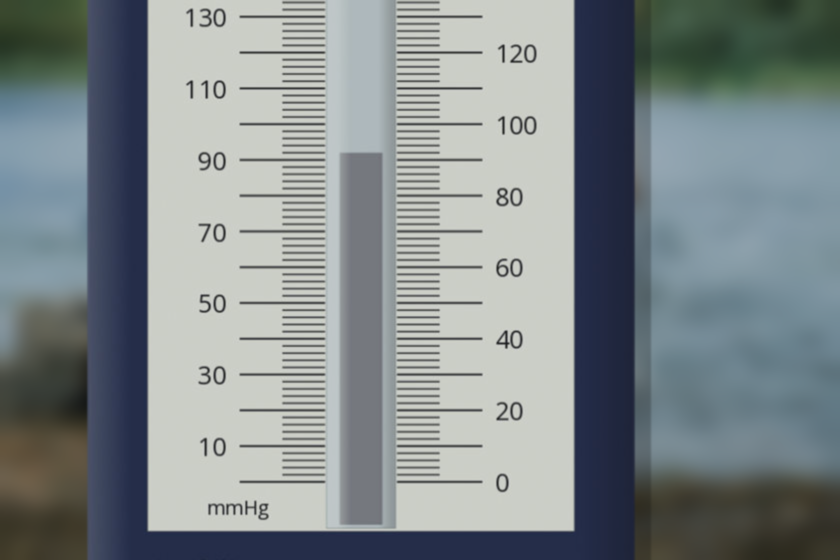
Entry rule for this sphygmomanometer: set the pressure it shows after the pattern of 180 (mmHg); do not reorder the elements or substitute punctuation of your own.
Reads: 92 (mmHg)
